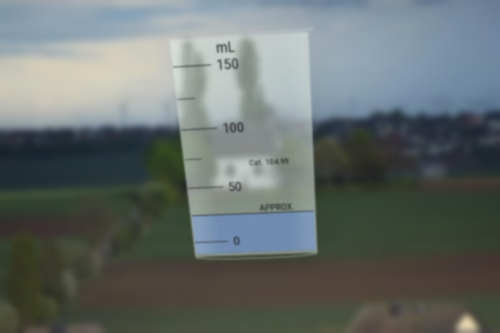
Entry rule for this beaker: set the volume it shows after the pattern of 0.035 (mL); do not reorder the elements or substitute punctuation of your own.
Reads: 25 (mL)
